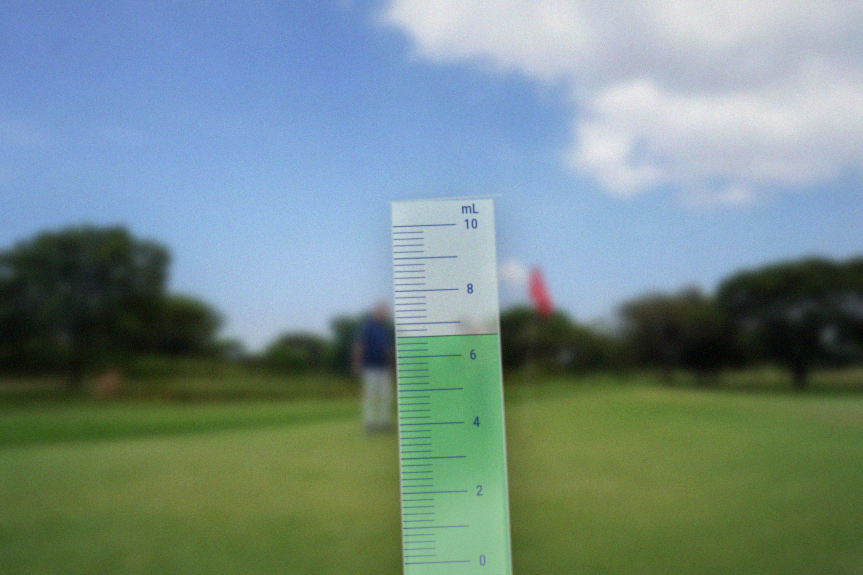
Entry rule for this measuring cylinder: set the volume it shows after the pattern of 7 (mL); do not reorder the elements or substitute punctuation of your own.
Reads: 6.6 (mL)
